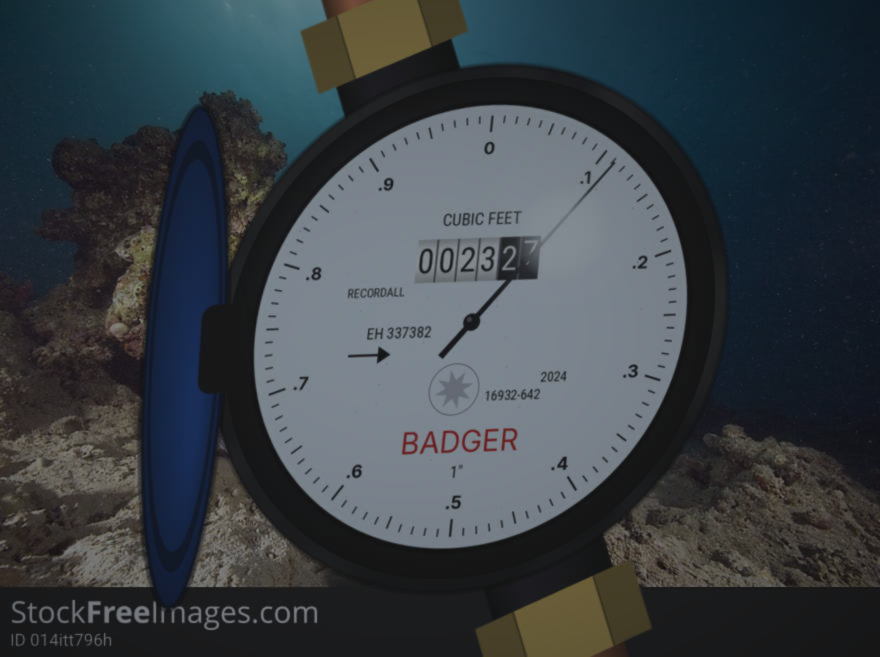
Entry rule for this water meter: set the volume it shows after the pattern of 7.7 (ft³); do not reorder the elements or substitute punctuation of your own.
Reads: 2327.11 (ft³)
